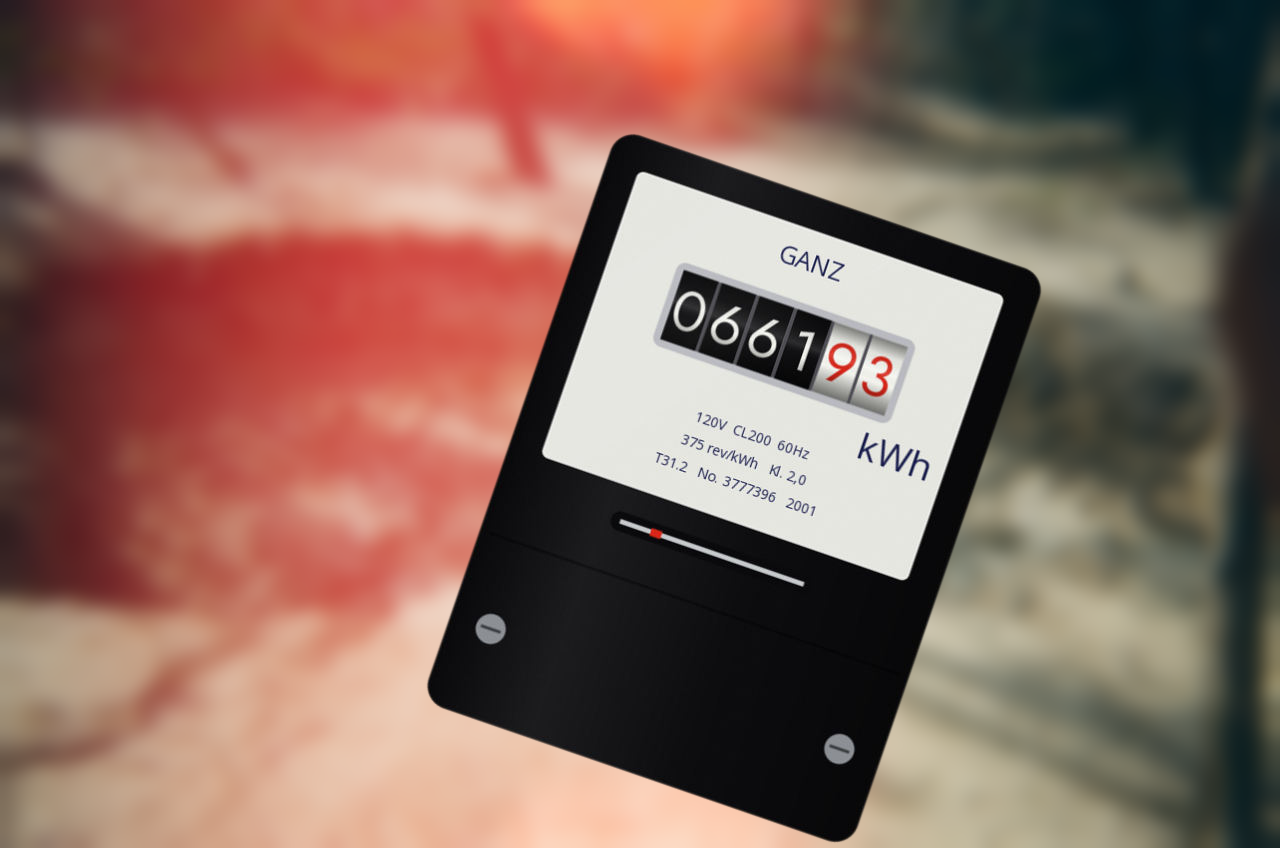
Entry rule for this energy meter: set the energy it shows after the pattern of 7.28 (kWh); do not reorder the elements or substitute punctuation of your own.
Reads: 661.93 (kWh)
